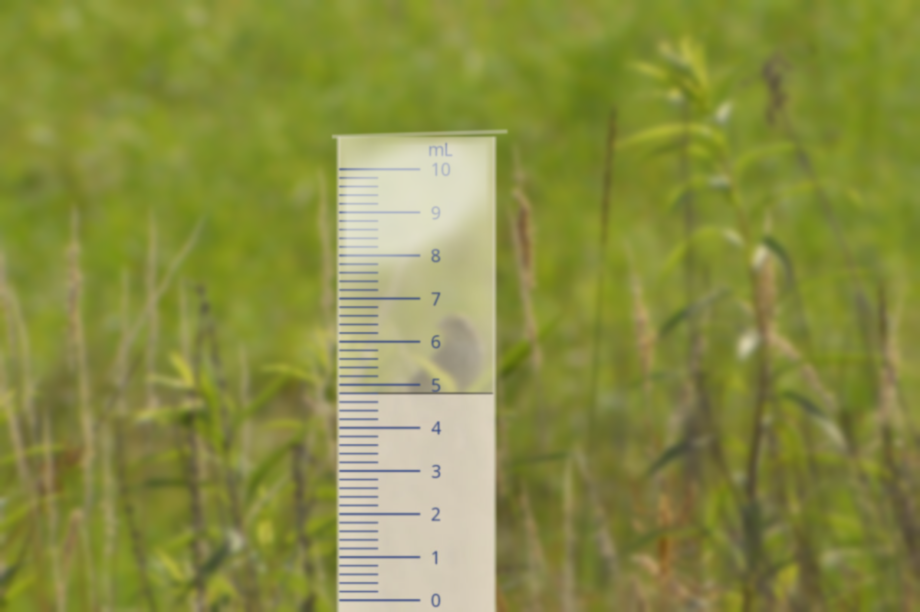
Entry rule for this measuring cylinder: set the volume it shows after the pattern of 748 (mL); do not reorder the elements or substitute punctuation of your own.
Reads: 4.8 (mL)
